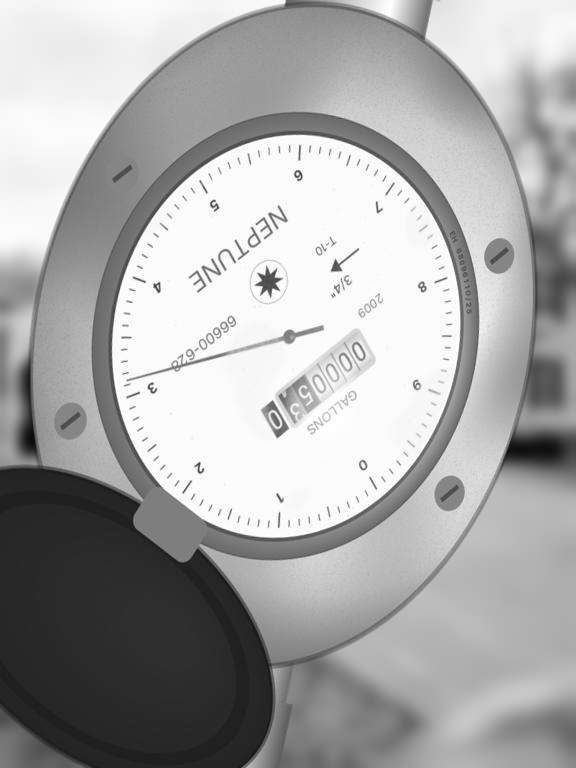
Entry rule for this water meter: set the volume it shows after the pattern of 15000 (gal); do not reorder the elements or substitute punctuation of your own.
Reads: 533.1 (gal)
